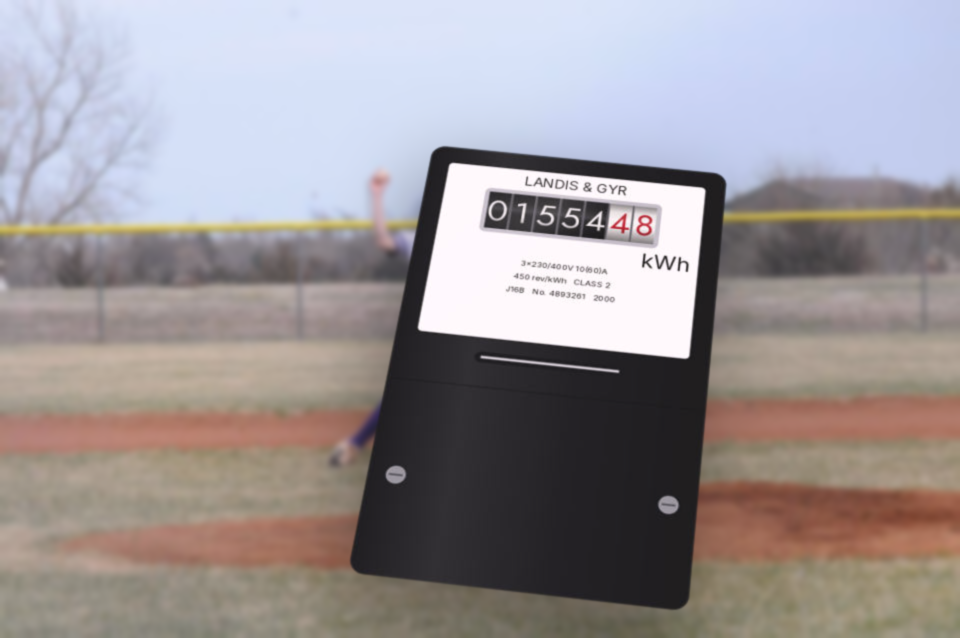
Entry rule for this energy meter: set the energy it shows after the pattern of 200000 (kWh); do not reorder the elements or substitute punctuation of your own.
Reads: 1554.48 (kWh)
